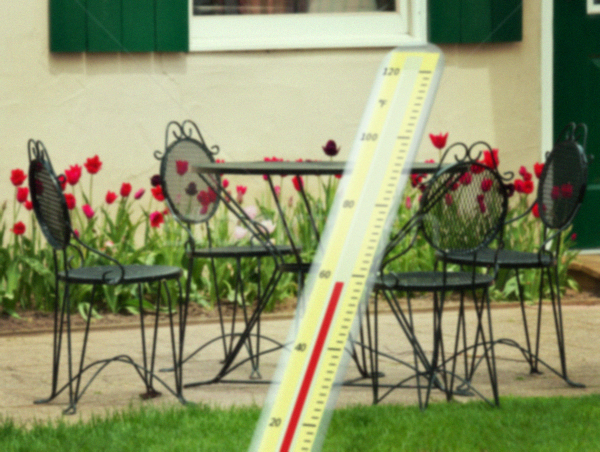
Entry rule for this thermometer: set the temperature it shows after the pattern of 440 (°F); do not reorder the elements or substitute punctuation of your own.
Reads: 58 (°F)
